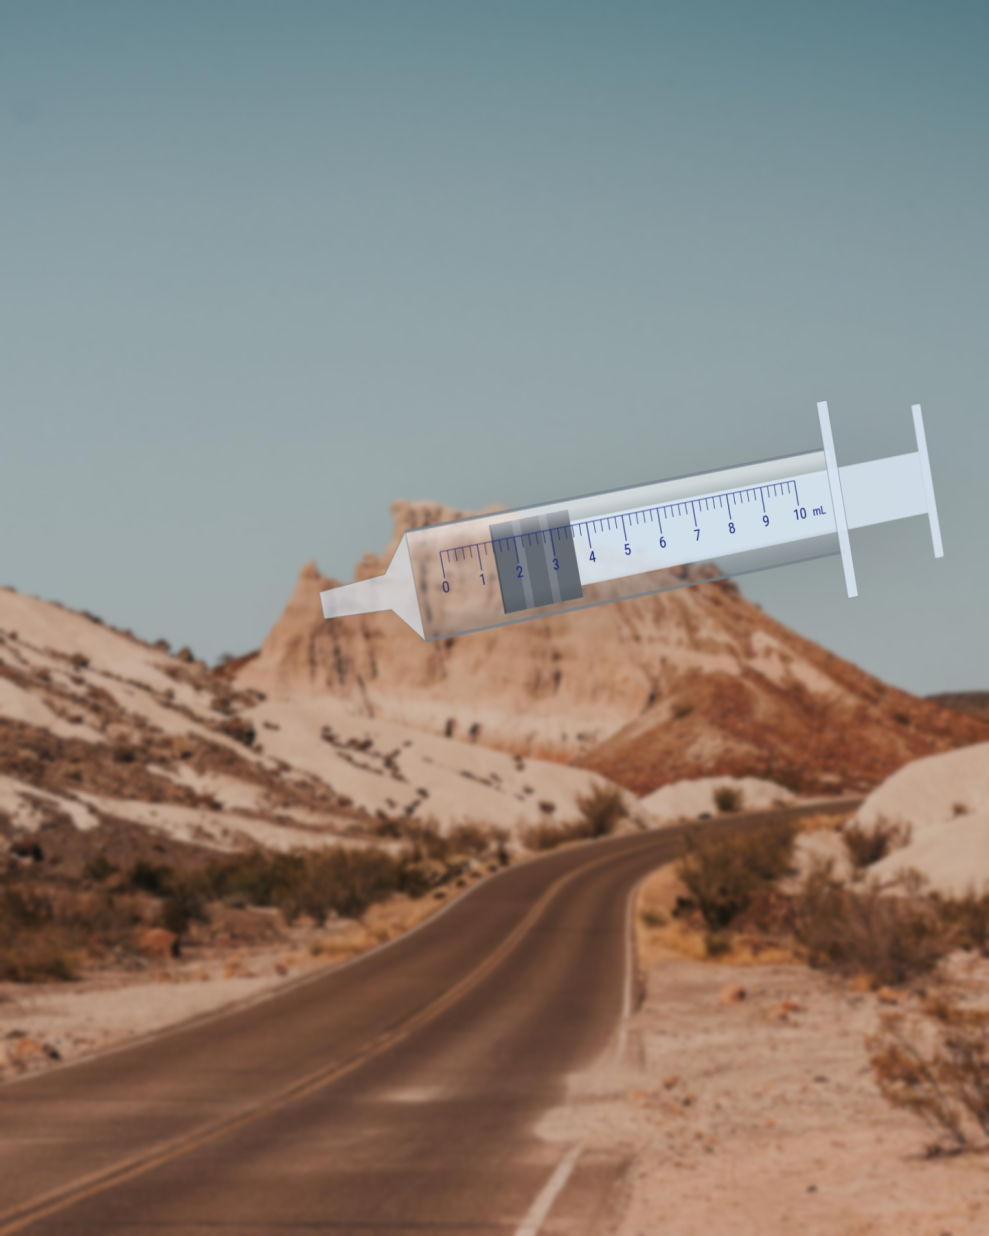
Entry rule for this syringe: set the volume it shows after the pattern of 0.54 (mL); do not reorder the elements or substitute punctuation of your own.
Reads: 1.4 (mL)
